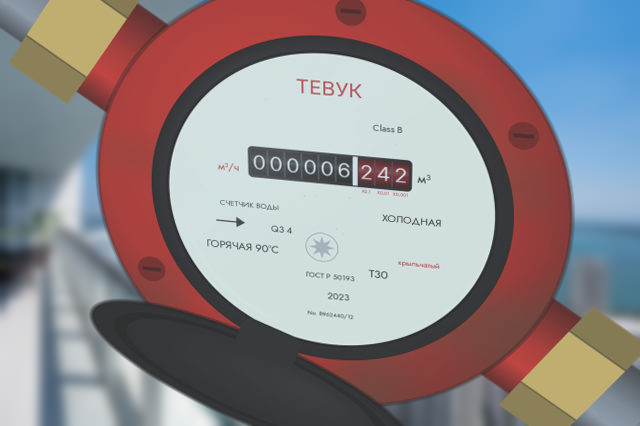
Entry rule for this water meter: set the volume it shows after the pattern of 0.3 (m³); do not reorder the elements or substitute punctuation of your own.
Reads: 6.242 (m³)
